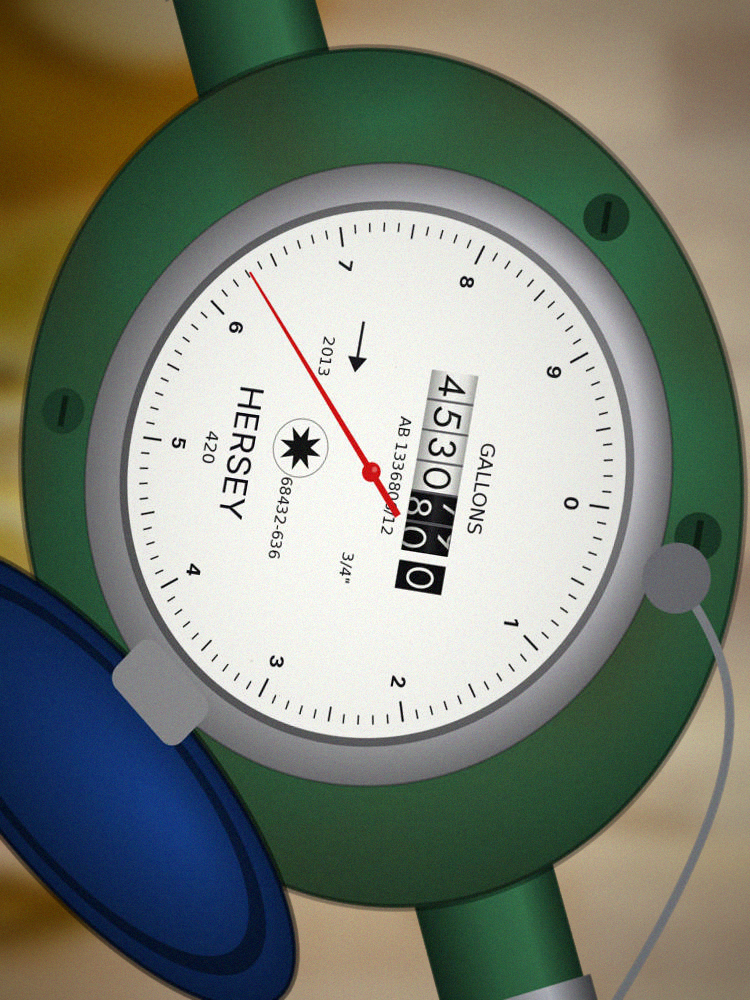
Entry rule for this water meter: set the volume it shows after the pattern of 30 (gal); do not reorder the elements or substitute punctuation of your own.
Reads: 4530796.3 (gal)
